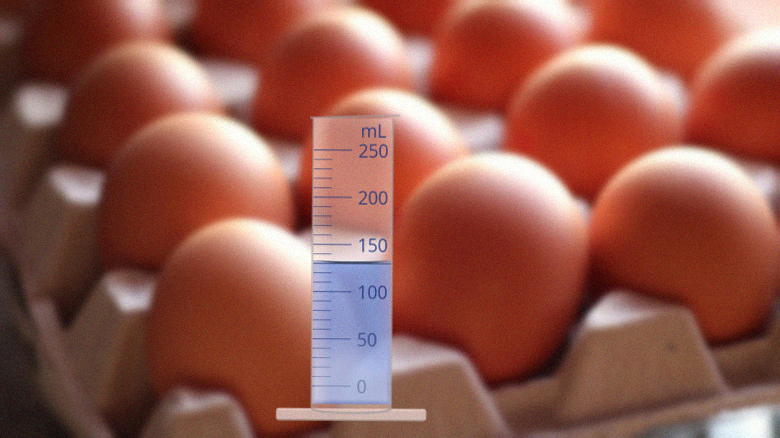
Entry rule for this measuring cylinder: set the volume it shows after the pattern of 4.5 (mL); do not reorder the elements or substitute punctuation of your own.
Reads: 130 (mL)
